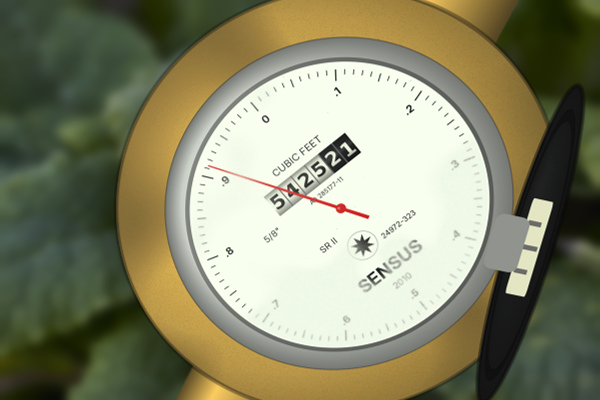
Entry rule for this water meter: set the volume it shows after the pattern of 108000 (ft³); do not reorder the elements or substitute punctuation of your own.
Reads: 542520.91 (ft³)
